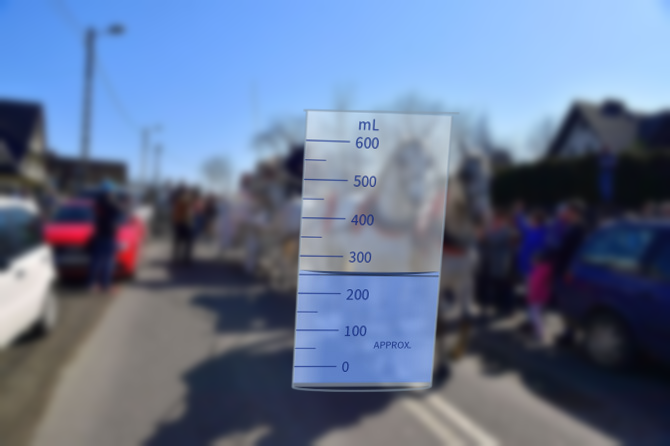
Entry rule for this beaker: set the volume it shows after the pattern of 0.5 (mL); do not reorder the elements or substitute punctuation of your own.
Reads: 250 (mL)
